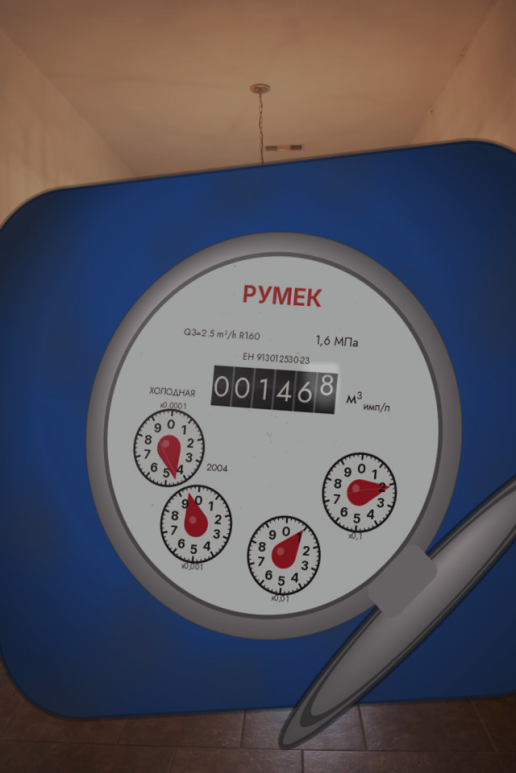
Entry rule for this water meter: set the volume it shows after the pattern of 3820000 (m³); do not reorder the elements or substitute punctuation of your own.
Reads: 1468.2094 (m³)
